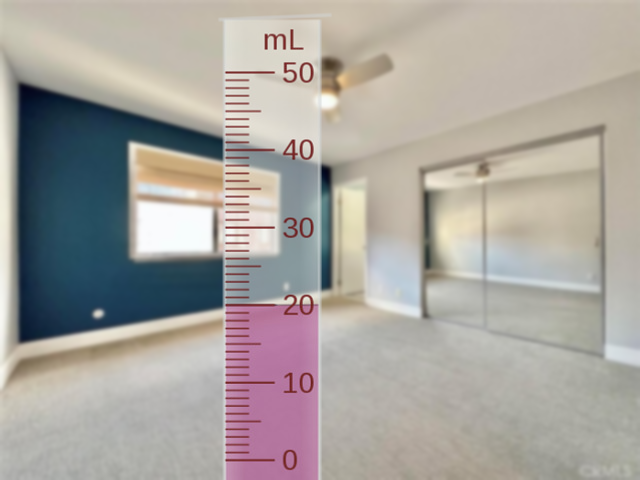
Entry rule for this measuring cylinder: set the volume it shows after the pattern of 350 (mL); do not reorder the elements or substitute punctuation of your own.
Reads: 20 (mL)
